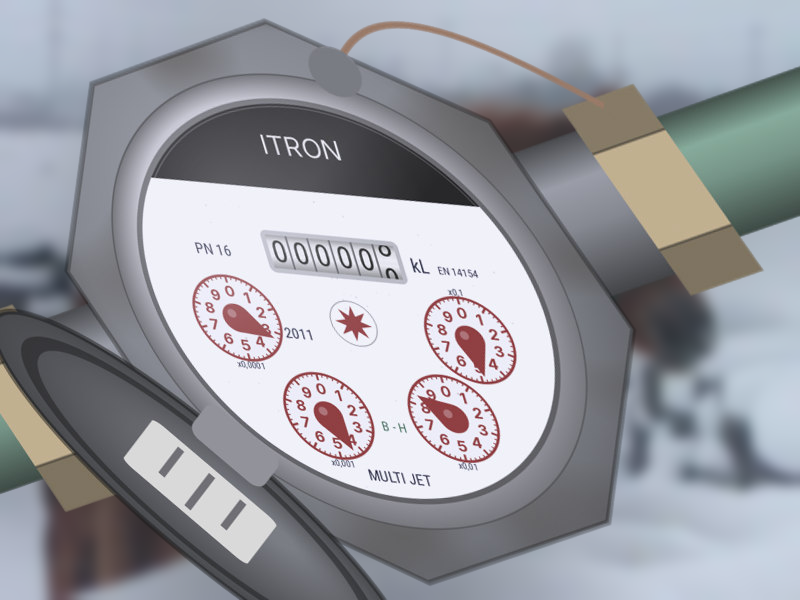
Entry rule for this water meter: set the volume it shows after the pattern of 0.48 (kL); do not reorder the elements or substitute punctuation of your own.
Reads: 8.4843 (kL)
